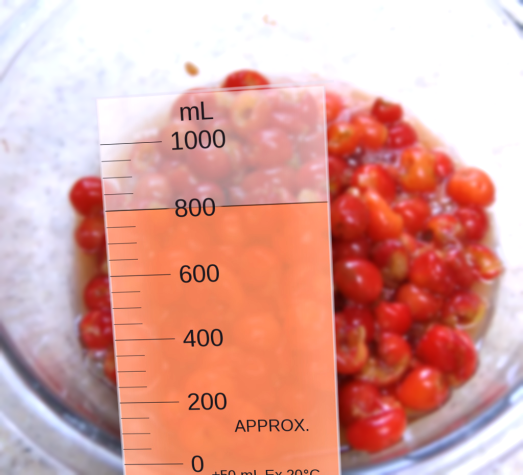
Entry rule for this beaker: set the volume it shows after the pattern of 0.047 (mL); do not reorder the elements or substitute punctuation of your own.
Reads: 800 (mL)
